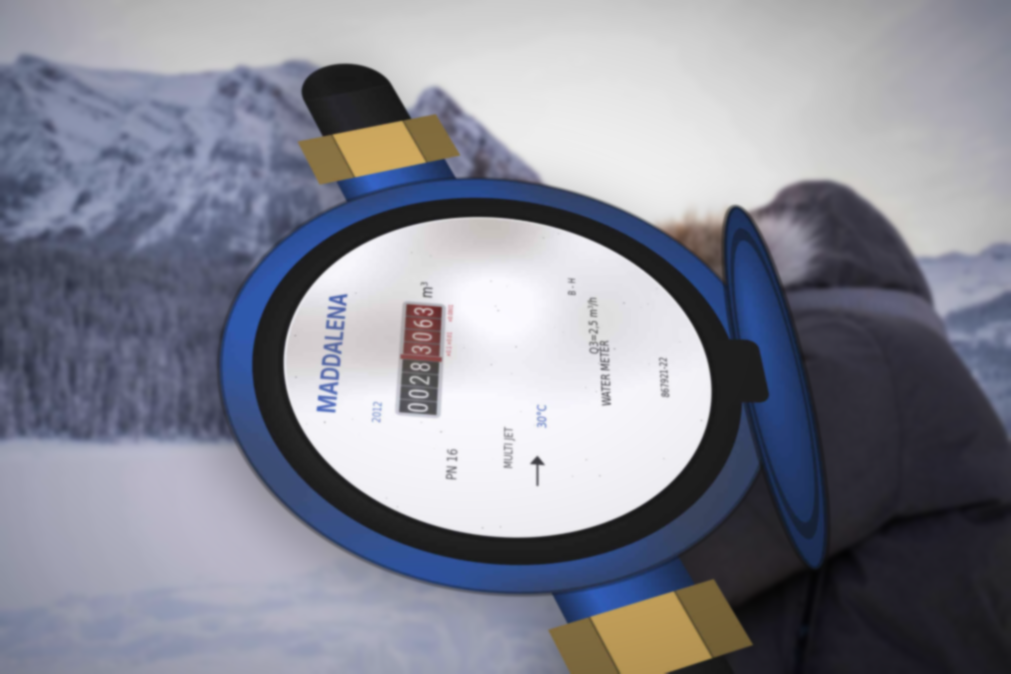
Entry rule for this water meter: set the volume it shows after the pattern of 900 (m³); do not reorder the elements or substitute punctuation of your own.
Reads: 28.3063 (m³)
